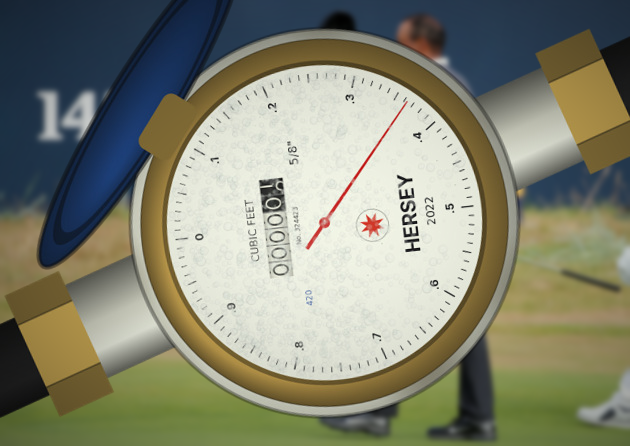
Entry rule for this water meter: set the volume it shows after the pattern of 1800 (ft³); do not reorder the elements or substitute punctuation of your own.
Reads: 1.36 (ft³)
